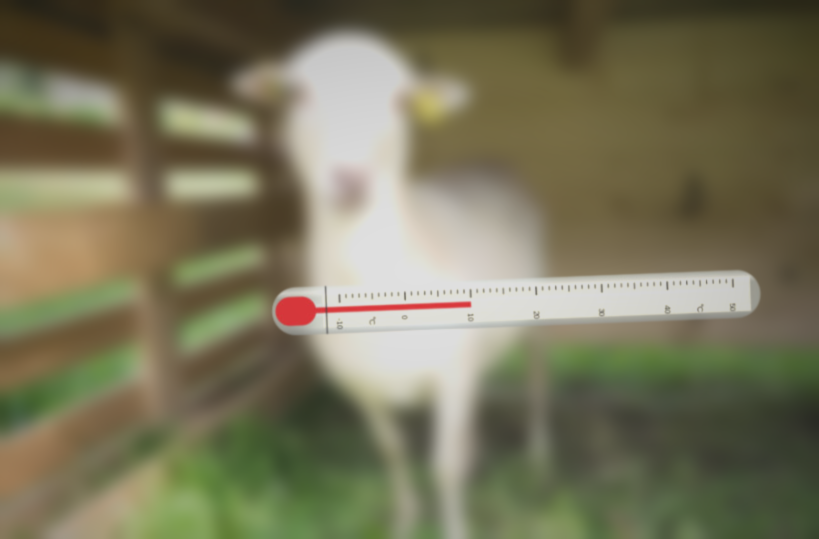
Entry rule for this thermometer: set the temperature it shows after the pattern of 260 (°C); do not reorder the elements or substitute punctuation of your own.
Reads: 10 (°C)
